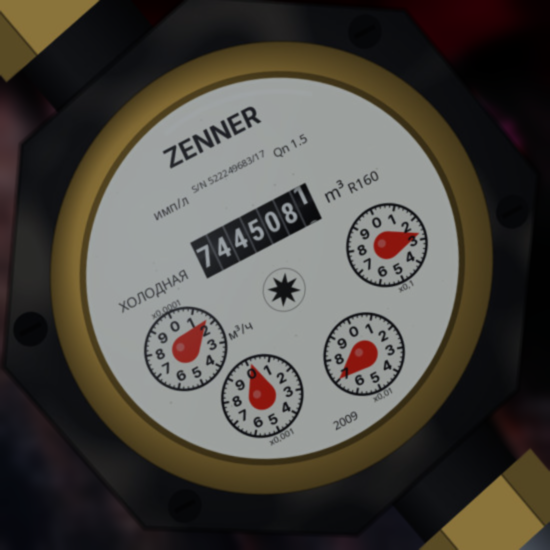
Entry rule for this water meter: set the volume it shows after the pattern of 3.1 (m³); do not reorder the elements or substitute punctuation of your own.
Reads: 7445081.2701 (m³)
